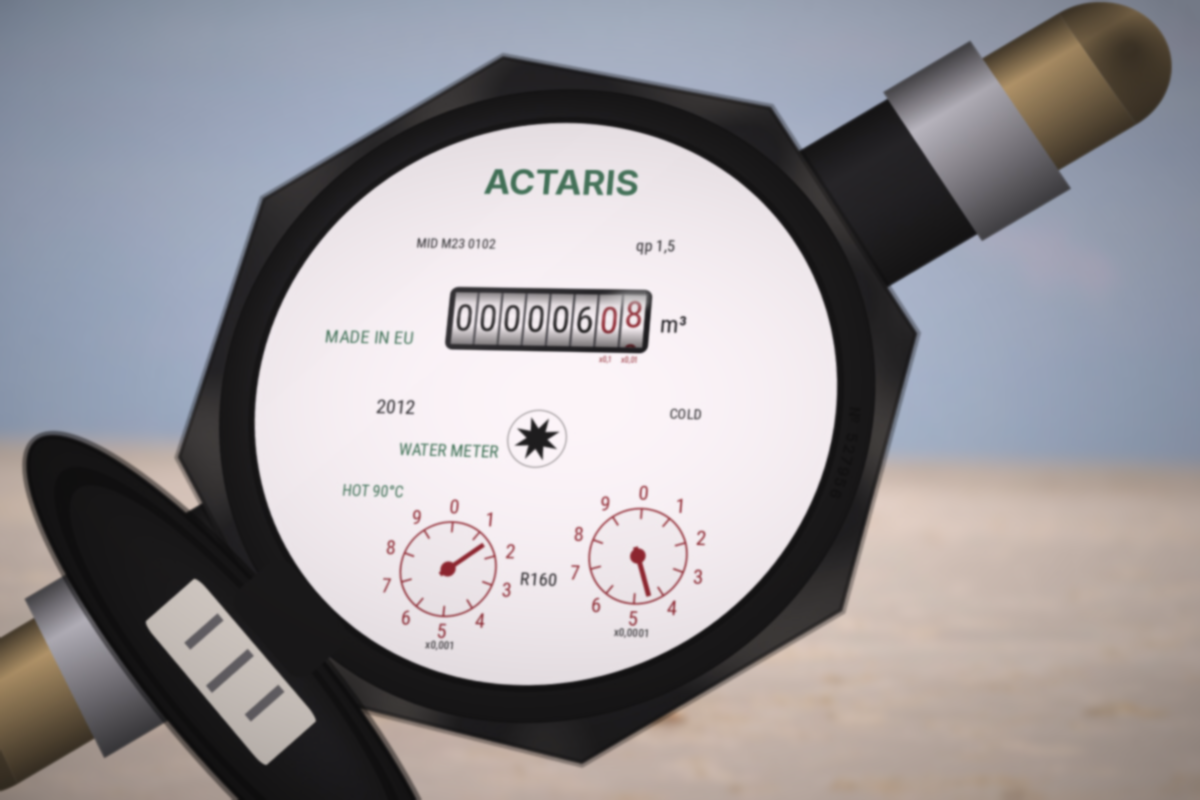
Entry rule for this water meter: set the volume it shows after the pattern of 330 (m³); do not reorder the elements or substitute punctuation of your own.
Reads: 6.0814 (m³)
